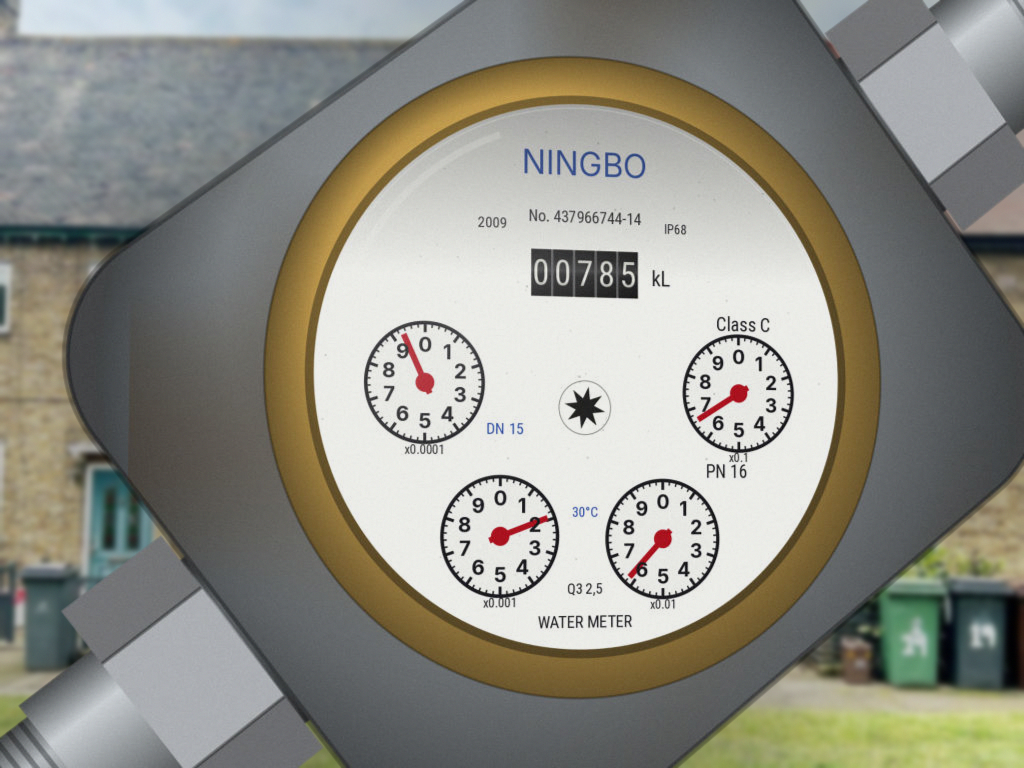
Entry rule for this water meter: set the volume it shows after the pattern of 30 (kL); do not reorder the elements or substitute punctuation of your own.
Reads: 785.6619 (kL)
